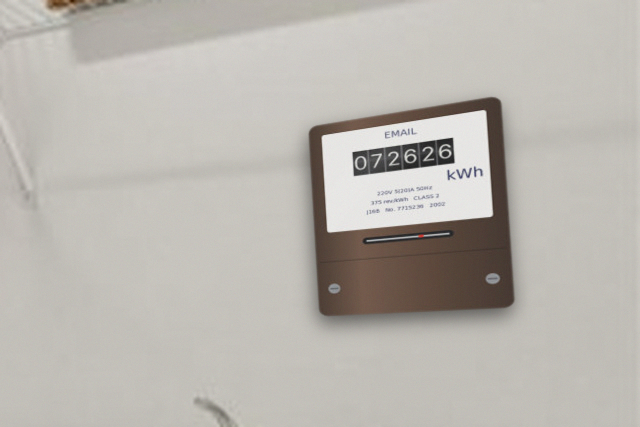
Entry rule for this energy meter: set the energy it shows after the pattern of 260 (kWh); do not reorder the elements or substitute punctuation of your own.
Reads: 72626 (kWh)
